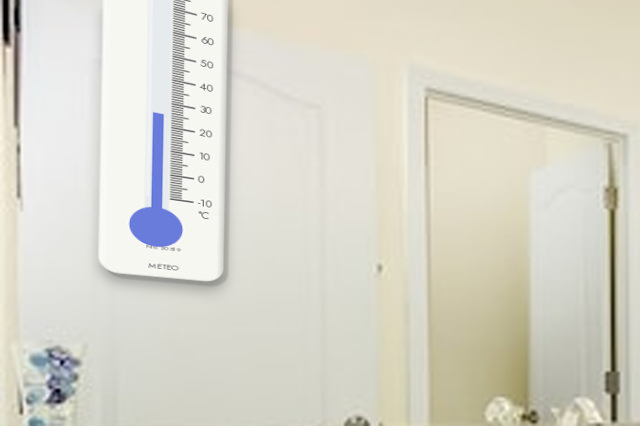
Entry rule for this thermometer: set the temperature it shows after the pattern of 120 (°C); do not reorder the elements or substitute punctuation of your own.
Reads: 25 (°C)
